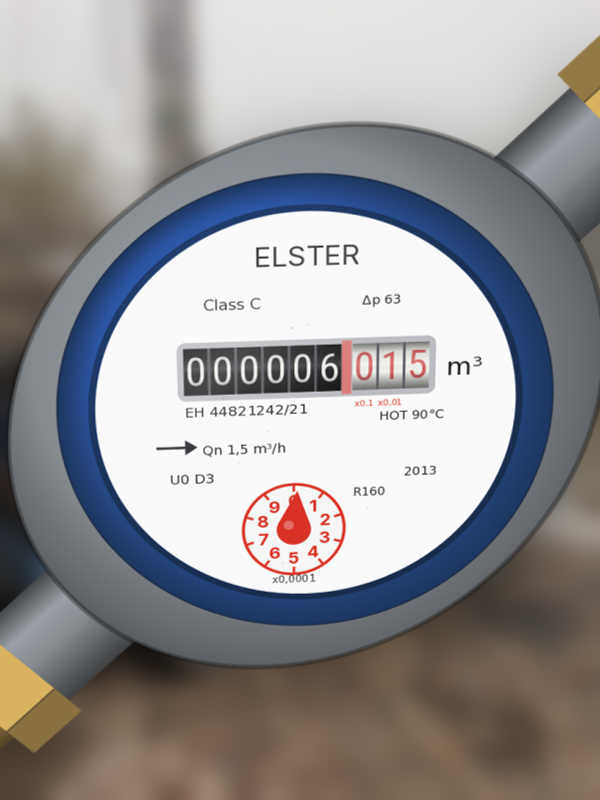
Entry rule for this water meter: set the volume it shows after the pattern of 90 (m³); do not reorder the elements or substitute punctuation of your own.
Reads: 6.0150 (m³)
